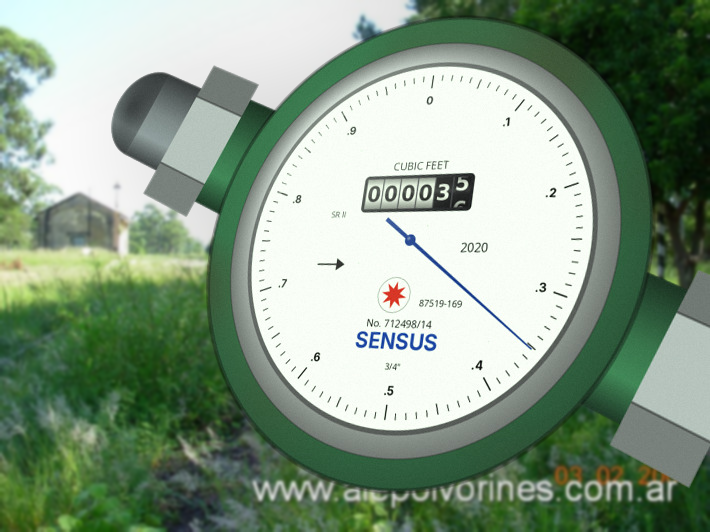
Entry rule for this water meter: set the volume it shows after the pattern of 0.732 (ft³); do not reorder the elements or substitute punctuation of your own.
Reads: 35.35 (ft³)
